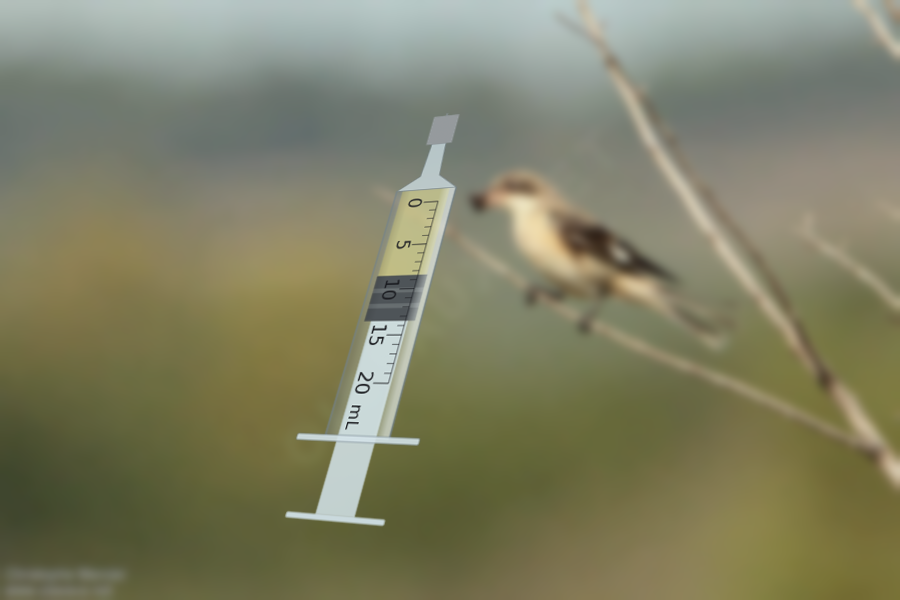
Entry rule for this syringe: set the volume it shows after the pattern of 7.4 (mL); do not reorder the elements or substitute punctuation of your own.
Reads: 8.5 (mL)
